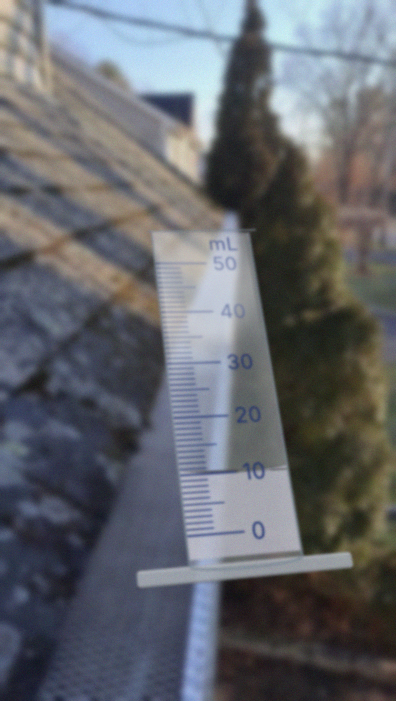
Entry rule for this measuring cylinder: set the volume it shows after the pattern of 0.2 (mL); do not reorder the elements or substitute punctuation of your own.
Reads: 10 (mL)
